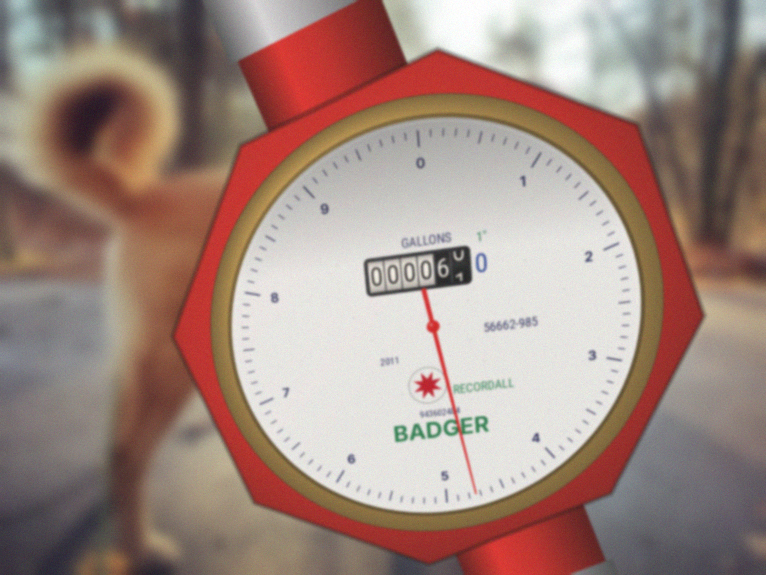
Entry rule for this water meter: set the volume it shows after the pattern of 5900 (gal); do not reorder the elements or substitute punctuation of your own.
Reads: 604.7 (gal)
